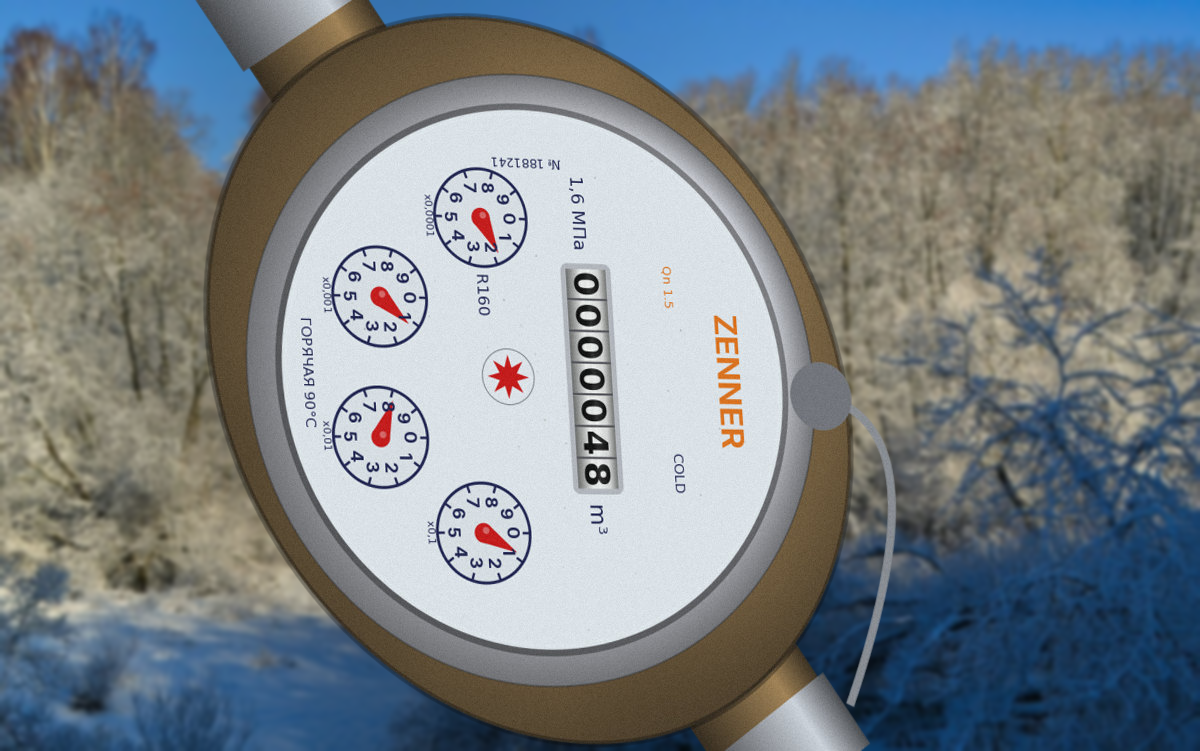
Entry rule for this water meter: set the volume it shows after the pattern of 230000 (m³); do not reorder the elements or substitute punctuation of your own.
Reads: 48.0811 (m³)
